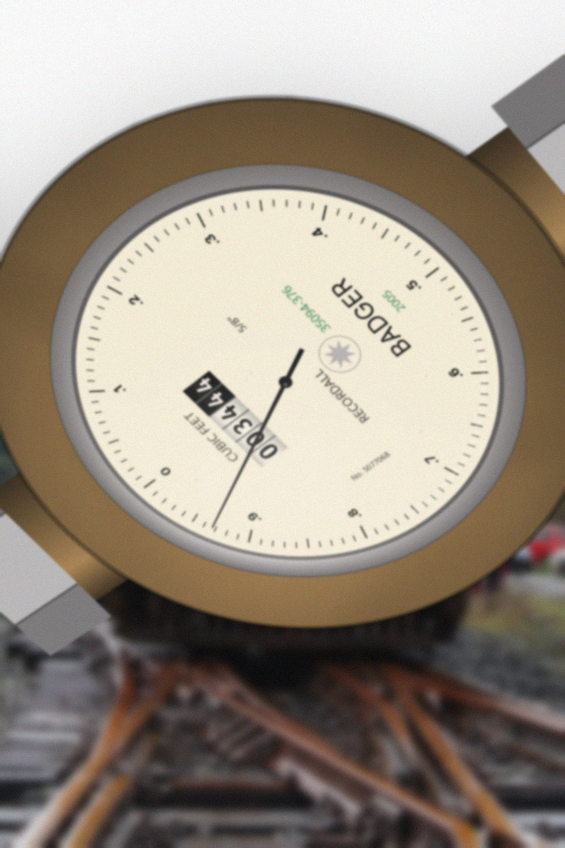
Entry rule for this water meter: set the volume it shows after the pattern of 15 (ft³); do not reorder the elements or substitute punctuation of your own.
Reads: 3443.93 (ft³)
